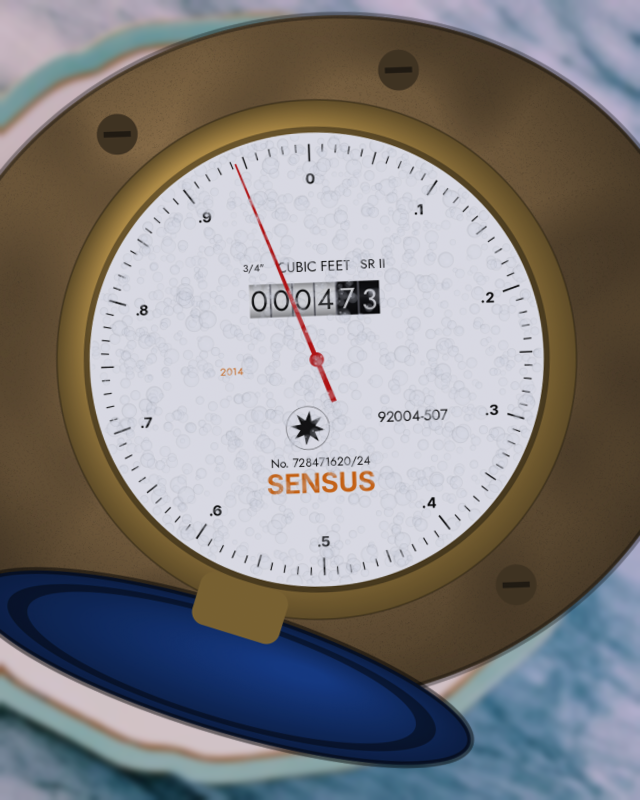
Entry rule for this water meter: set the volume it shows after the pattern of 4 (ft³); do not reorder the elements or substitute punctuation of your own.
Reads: 472.94 (ft³)
